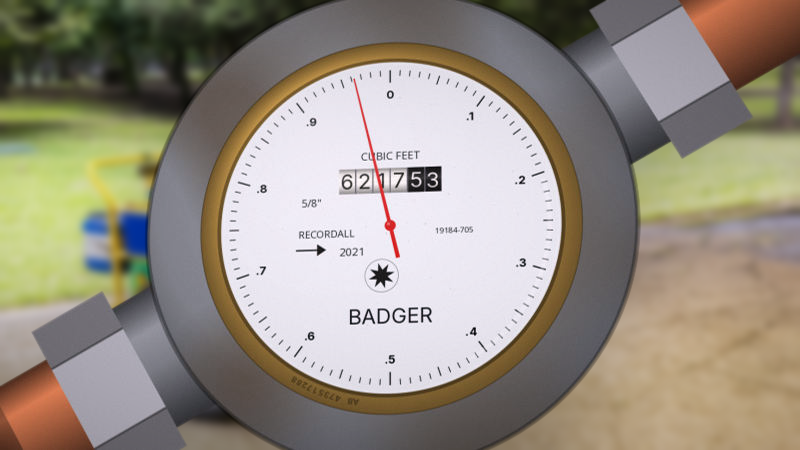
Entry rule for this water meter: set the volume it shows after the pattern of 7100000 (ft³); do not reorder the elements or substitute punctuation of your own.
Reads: 621752.96 (ft³)
